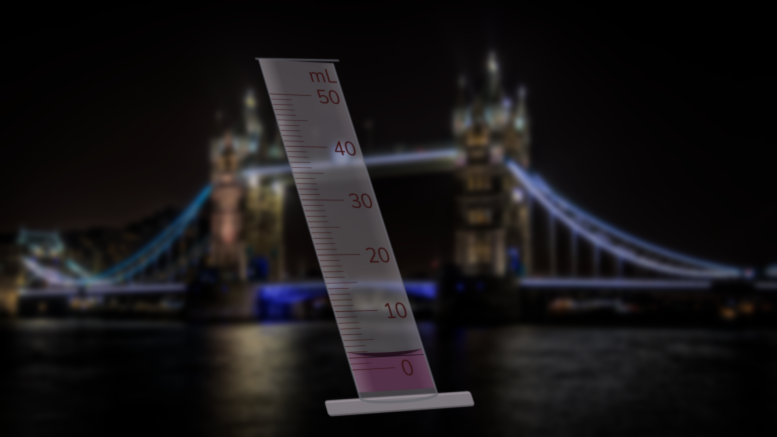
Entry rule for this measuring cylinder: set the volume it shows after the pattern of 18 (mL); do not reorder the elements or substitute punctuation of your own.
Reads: 2 (mL)
